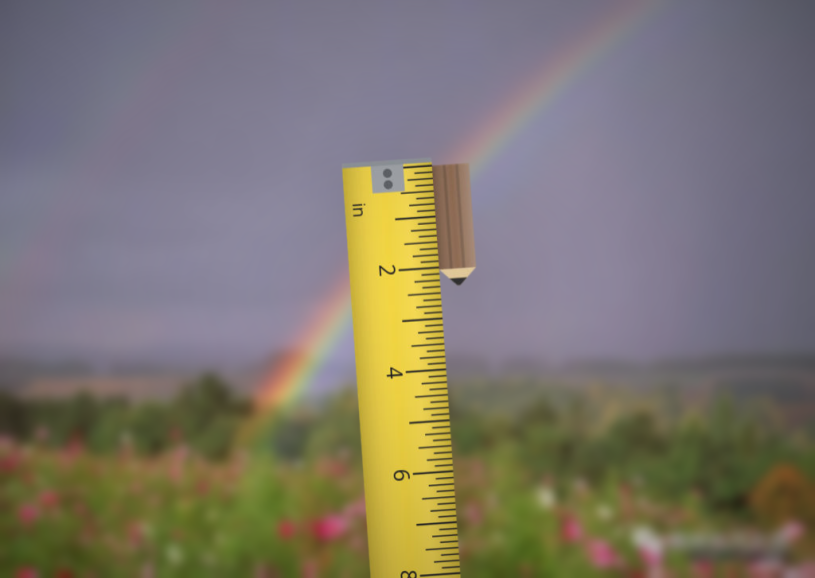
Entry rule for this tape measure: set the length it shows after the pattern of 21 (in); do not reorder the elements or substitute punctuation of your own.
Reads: 2.375 (in)
